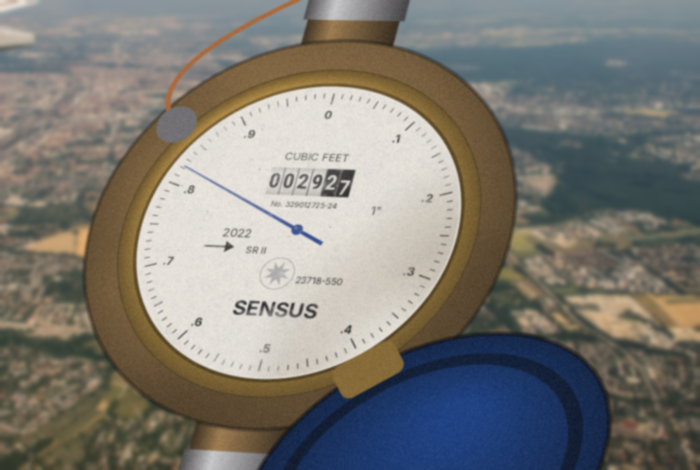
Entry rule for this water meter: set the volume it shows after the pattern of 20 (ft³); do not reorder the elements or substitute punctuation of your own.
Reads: 2926.82 (ft³)
